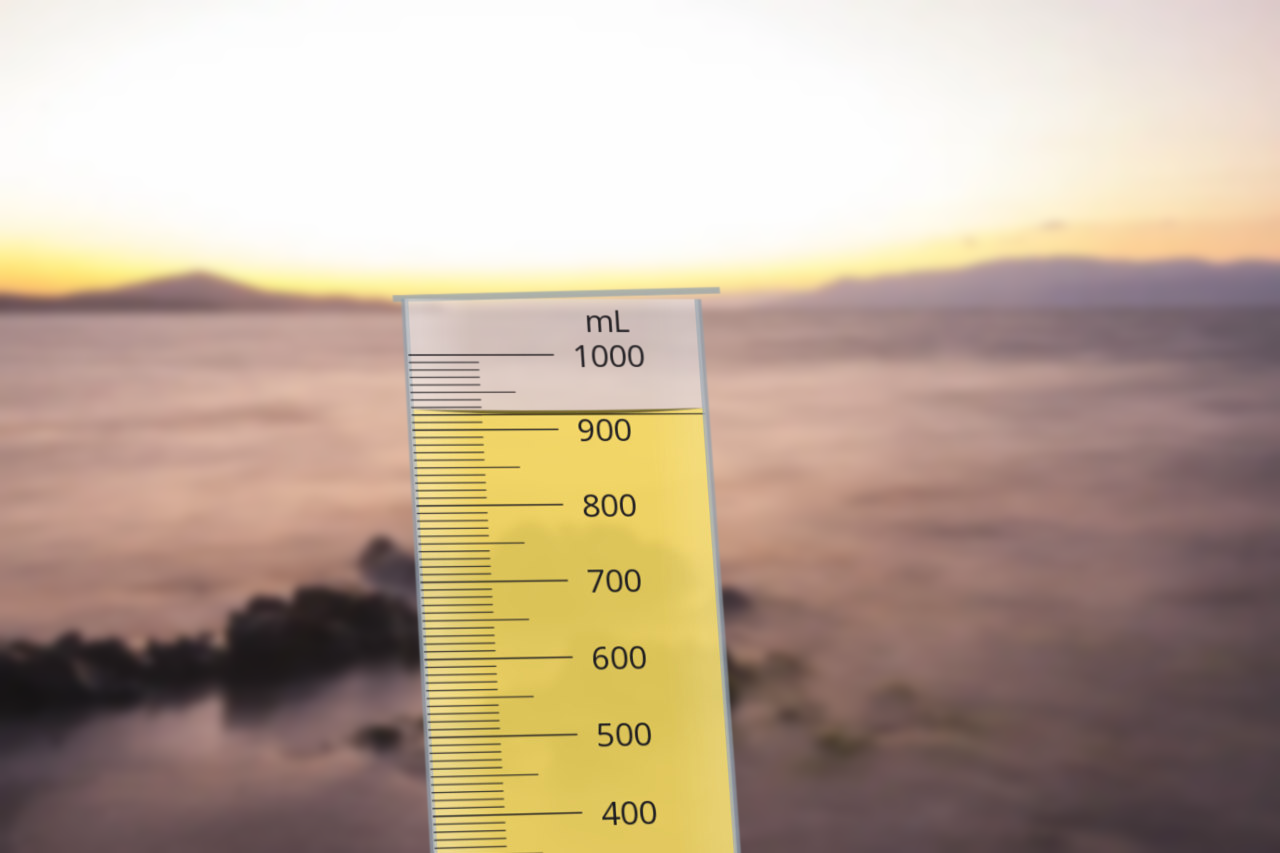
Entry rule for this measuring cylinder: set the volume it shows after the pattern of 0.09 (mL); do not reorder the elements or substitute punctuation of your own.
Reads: 920 (mL)
